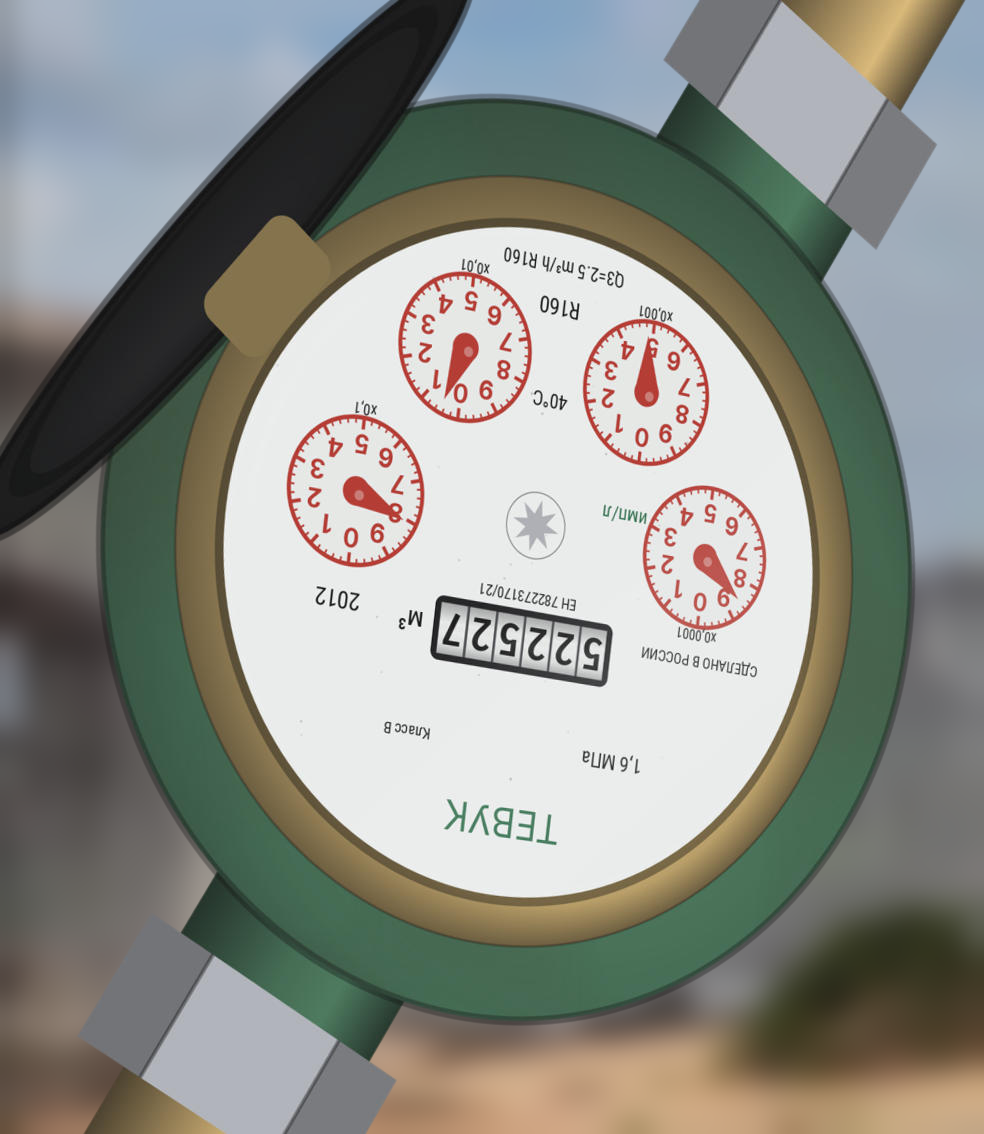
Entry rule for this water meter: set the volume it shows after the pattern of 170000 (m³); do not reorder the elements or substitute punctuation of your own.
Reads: 522527.8048 (m³)
